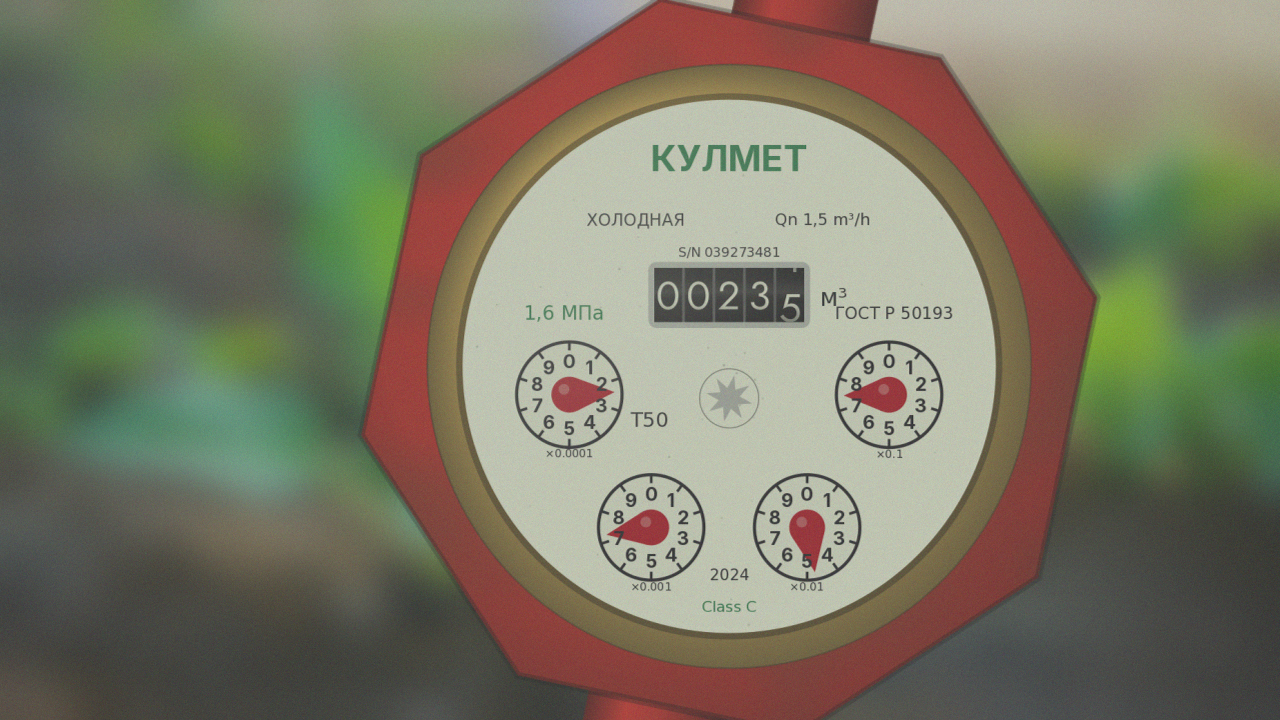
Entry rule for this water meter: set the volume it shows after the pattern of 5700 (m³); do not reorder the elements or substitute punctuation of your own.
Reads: 234.7472 (m³)
